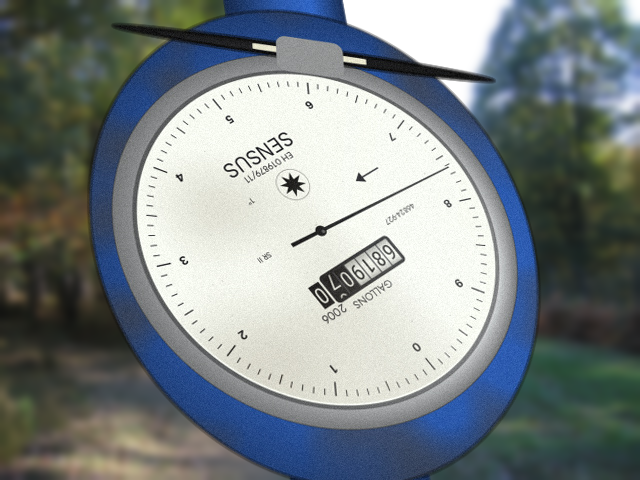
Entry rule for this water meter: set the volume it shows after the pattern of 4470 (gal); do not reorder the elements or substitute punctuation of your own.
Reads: 6819067.6 (gal)
